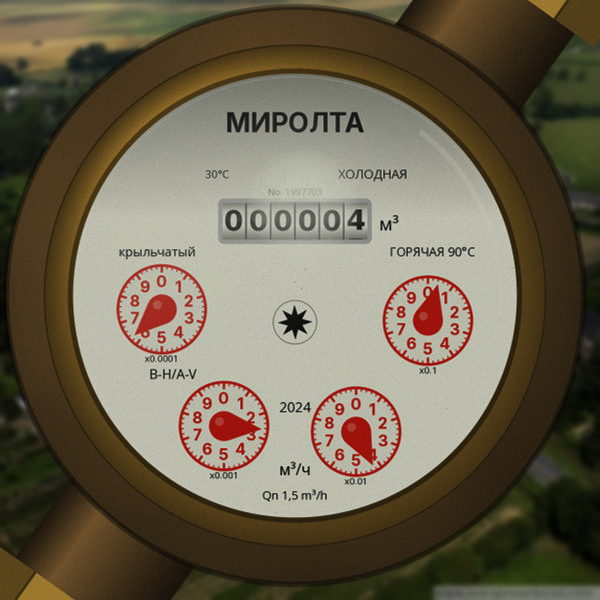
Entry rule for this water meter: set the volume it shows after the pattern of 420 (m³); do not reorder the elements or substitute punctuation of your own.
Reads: 4.0426 (m³)
